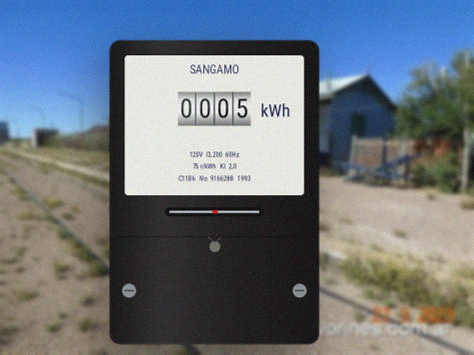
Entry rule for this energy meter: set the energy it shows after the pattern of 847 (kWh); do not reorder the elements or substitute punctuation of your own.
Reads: 5 (kWh)
